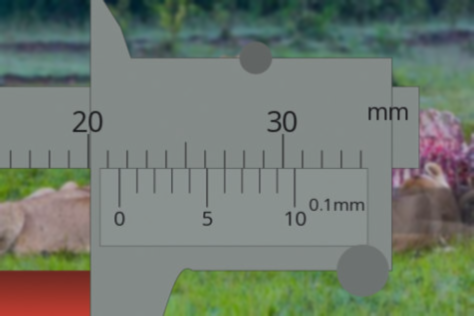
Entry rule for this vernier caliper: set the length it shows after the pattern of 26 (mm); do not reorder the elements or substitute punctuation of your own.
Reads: 21.6 (mm)
